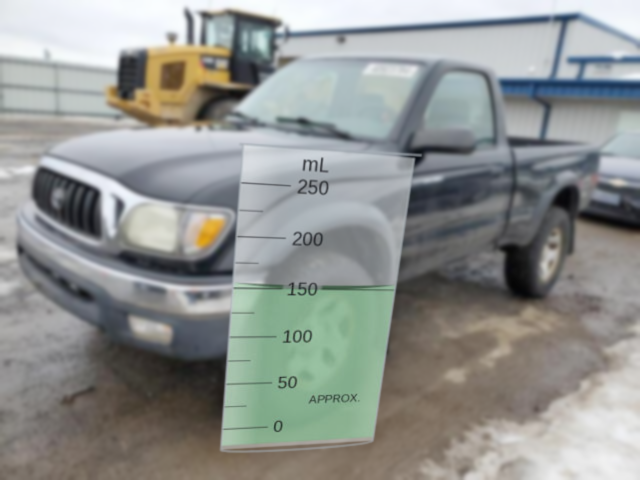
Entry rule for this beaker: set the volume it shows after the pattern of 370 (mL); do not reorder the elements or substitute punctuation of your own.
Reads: 150 (mL)
